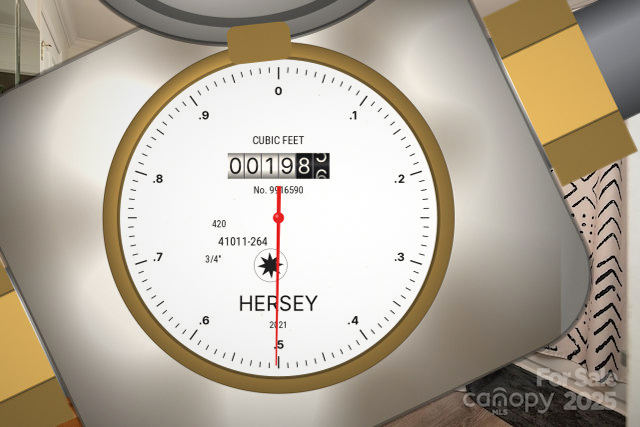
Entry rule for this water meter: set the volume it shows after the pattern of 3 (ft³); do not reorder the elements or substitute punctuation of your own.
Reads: 1985.50 (ft³)
